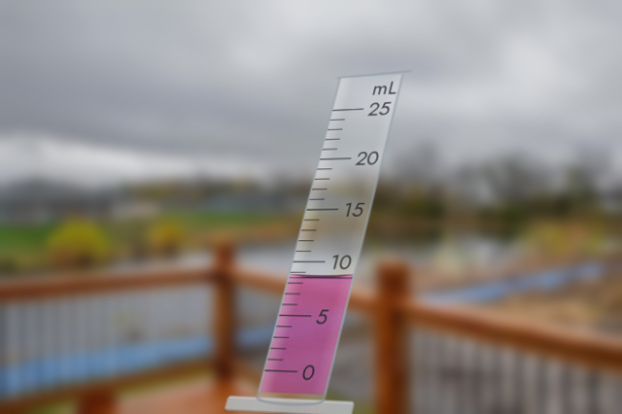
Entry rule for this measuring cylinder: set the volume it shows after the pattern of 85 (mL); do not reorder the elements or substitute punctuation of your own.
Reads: 8.5 (mL)
